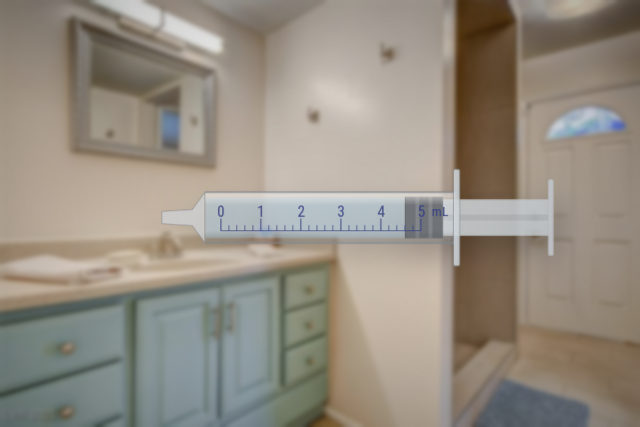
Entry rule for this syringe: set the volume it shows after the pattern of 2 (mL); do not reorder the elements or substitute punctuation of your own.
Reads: 4.6 (mL)
